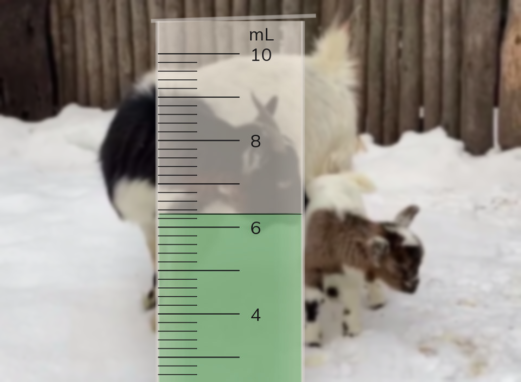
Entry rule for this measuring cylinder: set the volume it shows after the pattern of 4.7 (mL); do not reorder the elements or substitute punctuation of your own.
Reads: 6.3 (mL)
